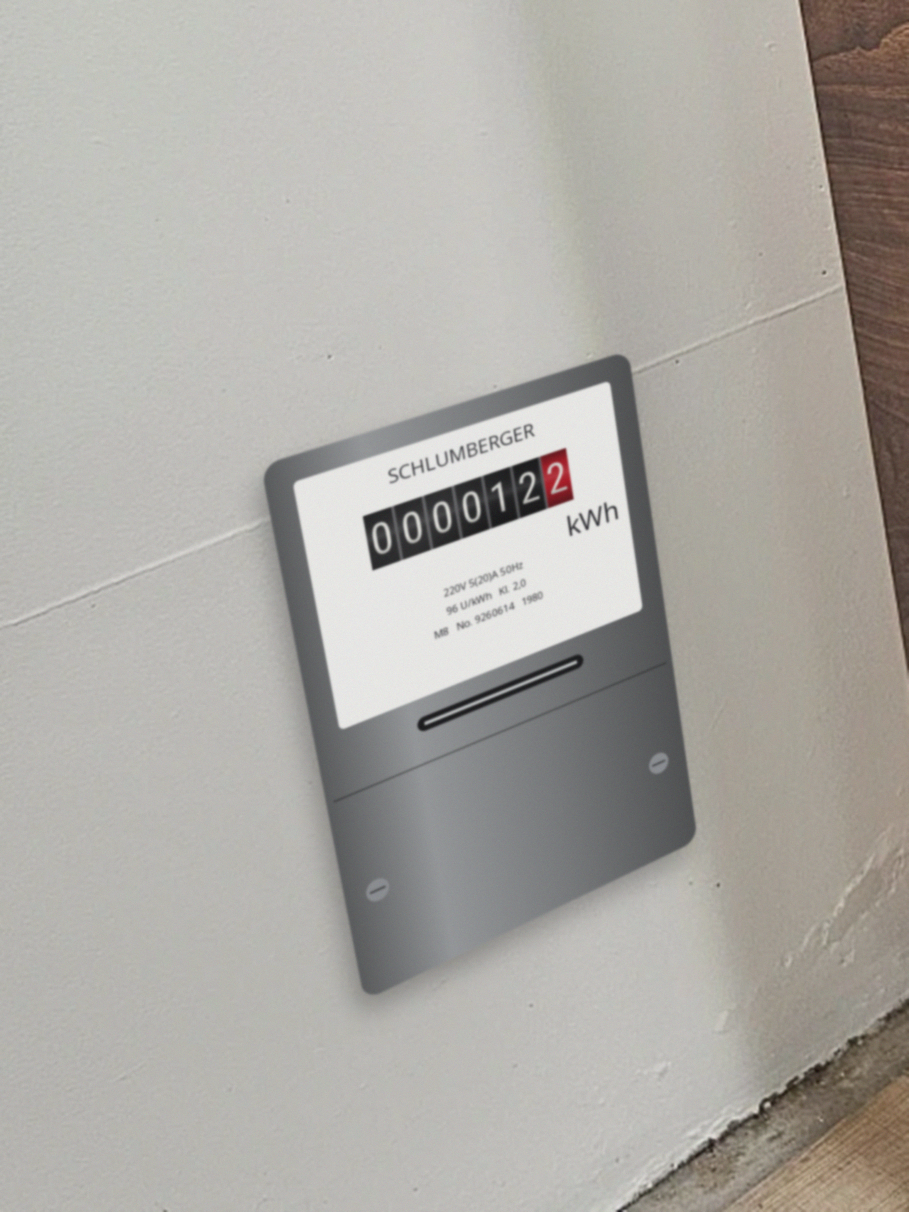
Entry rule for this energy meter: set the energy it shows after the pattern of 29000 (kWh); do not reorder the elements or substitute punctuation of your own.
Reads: 12.2 (kWh)
